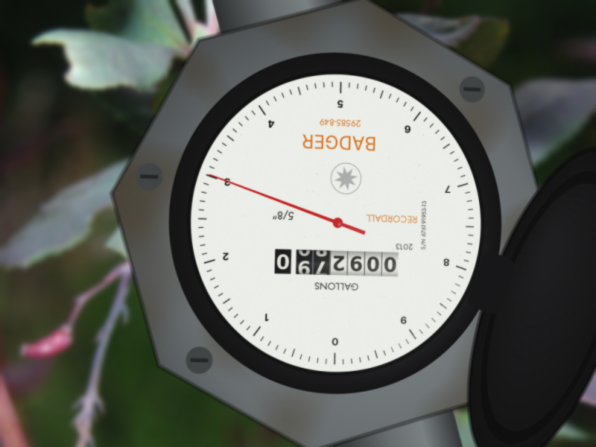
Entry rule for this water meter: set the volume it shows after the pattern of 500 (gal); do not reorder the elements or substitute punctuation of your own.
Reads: 92793.0 (gal)
